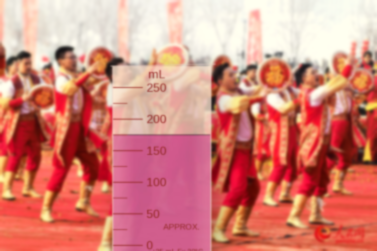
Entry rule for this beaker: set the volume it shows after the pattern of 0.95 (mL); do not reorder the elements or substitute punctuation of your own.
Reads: 175 (mL)
